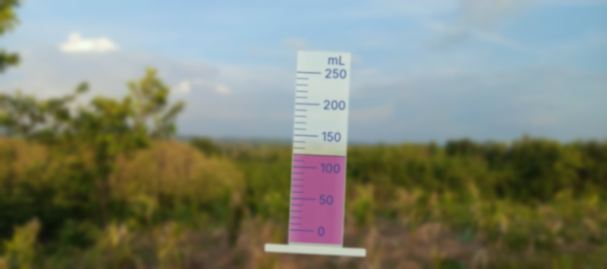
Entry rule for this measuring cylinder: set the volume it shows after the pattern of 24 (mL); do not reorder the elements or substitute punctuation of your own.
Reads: 120 (mL)
